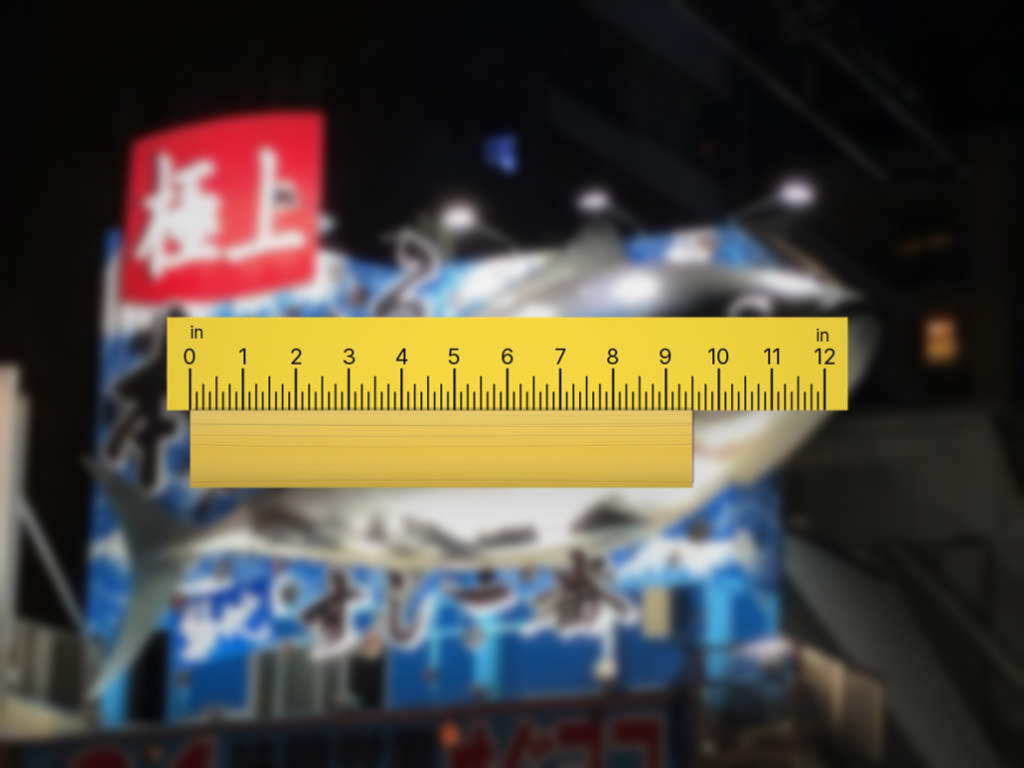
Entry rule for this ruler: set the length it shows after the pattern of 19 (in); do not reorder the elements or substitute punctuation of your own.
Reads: 9.5 (in)
